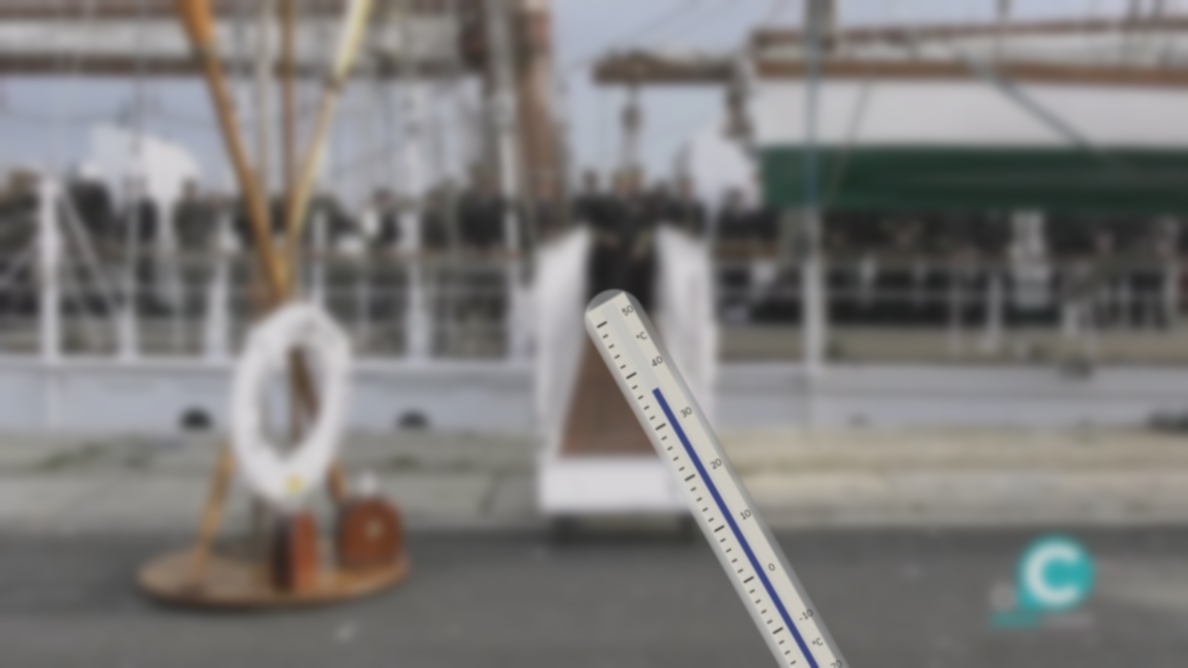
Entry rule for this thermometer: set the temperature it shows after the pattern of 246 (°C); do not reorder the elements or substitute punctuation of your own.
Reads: 36 (°C)
